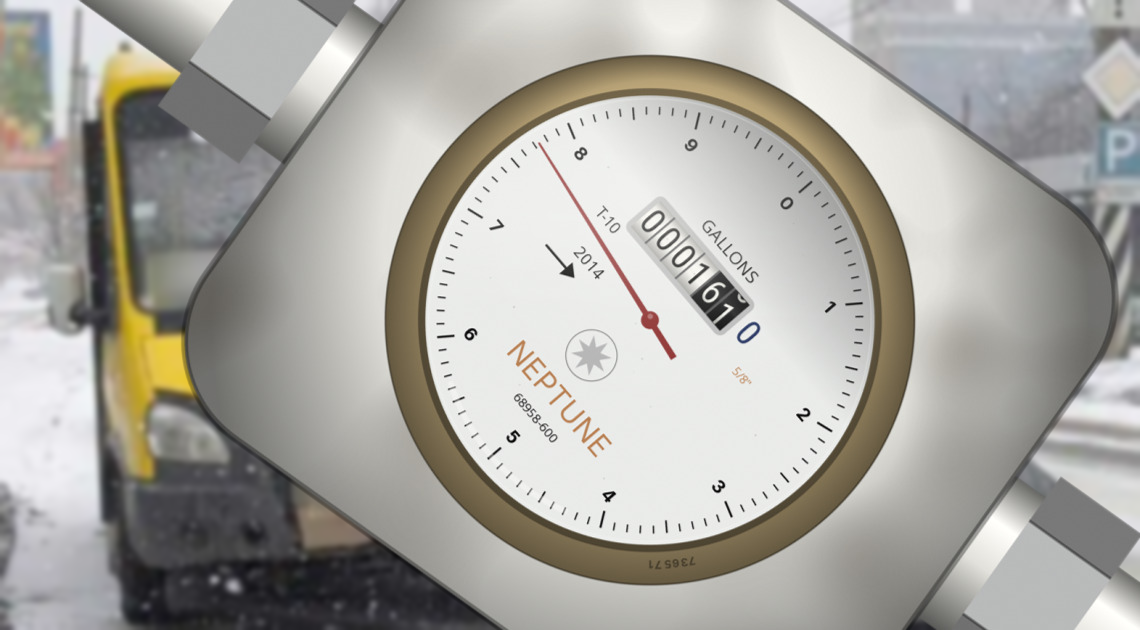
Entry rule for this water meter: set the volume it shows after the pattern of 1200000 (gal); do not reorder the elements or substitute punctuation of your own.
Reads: 1607.7 (gal)
